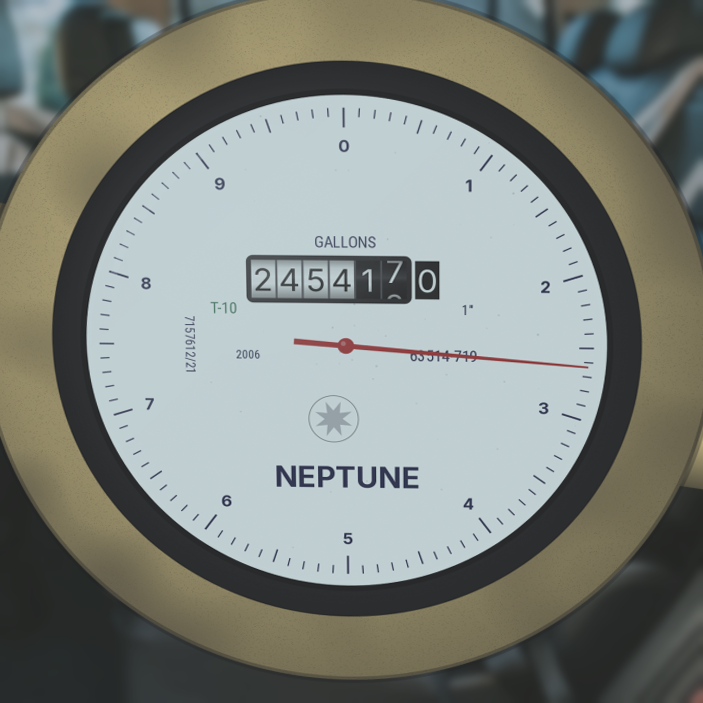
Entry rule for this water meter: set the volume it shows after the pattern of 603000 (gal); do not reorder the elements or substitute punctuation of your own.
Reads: 2454172.6 (gal)
